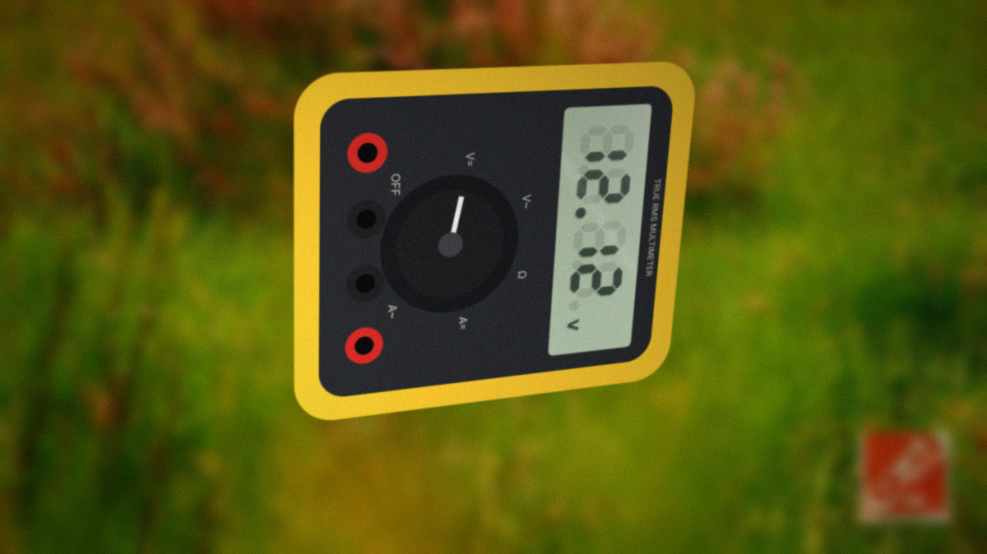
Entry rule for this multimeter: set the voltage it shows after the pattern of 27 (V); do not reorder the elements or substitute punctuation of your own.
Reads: 12.12 (V)
